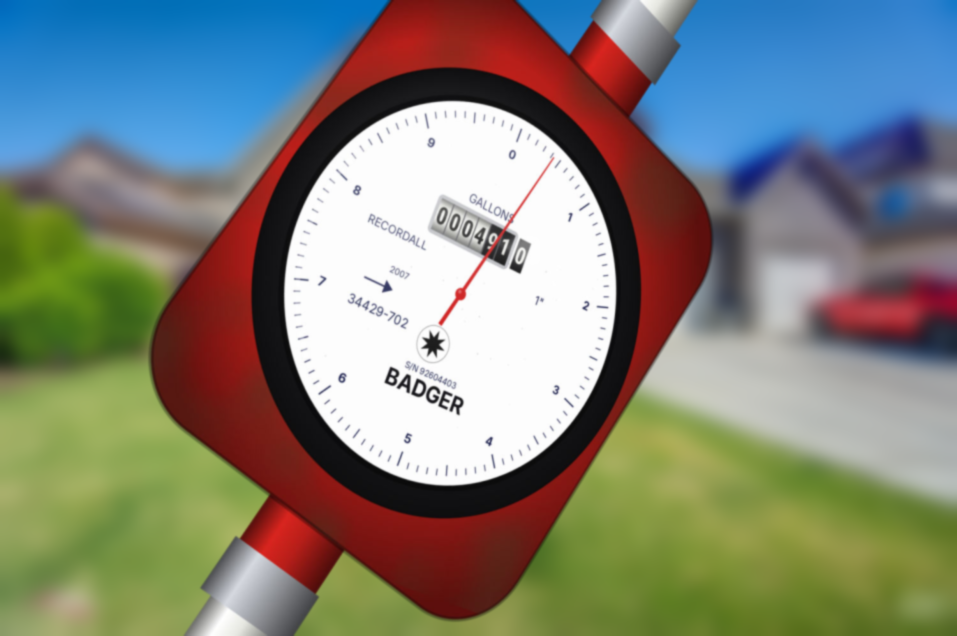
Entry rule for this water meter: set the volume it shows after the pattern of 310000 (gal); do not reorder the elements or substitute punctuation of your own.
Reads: 4910.4 (gal)
